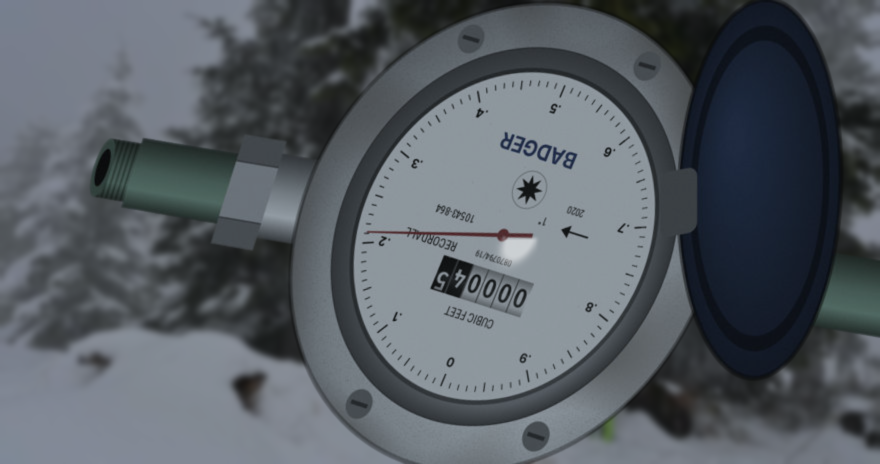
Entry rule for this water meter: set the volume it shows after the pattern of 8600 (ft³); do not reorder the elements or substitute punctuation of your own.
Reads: 45.21 (ft³)
